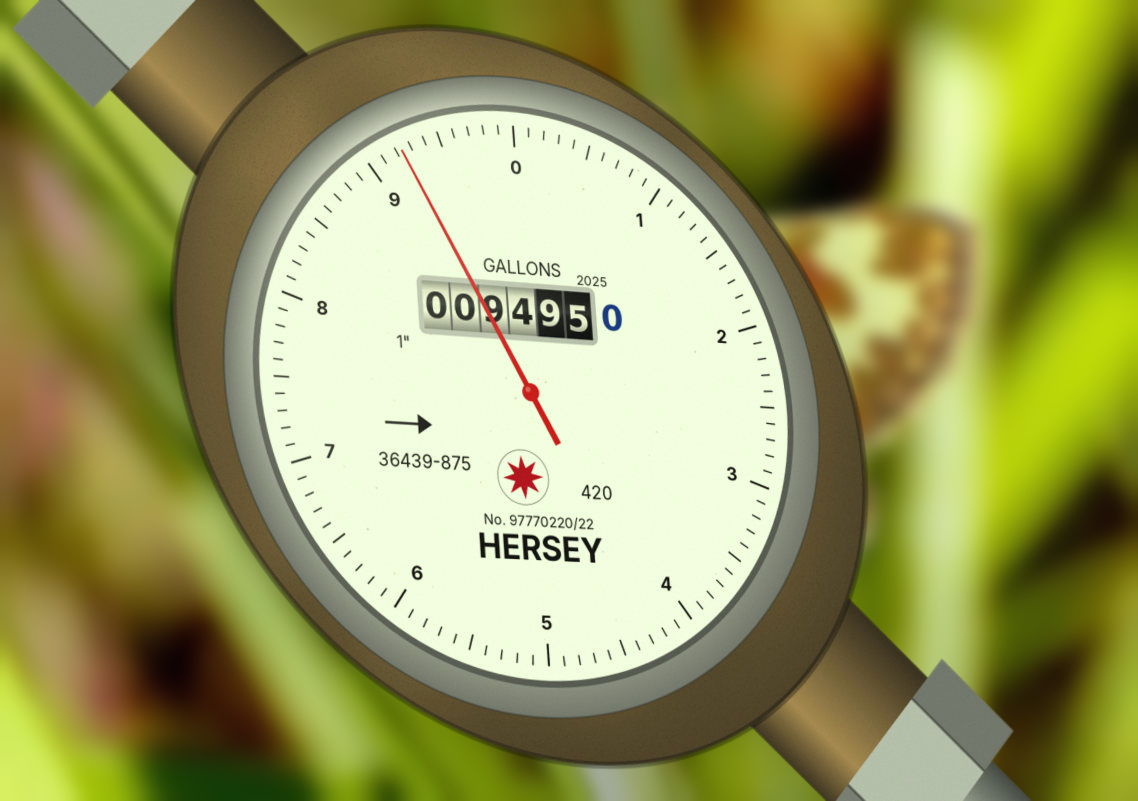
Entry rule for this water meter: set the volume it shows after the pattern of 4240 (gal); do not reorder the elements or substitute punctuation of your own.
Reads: 94949.2 (gal)
